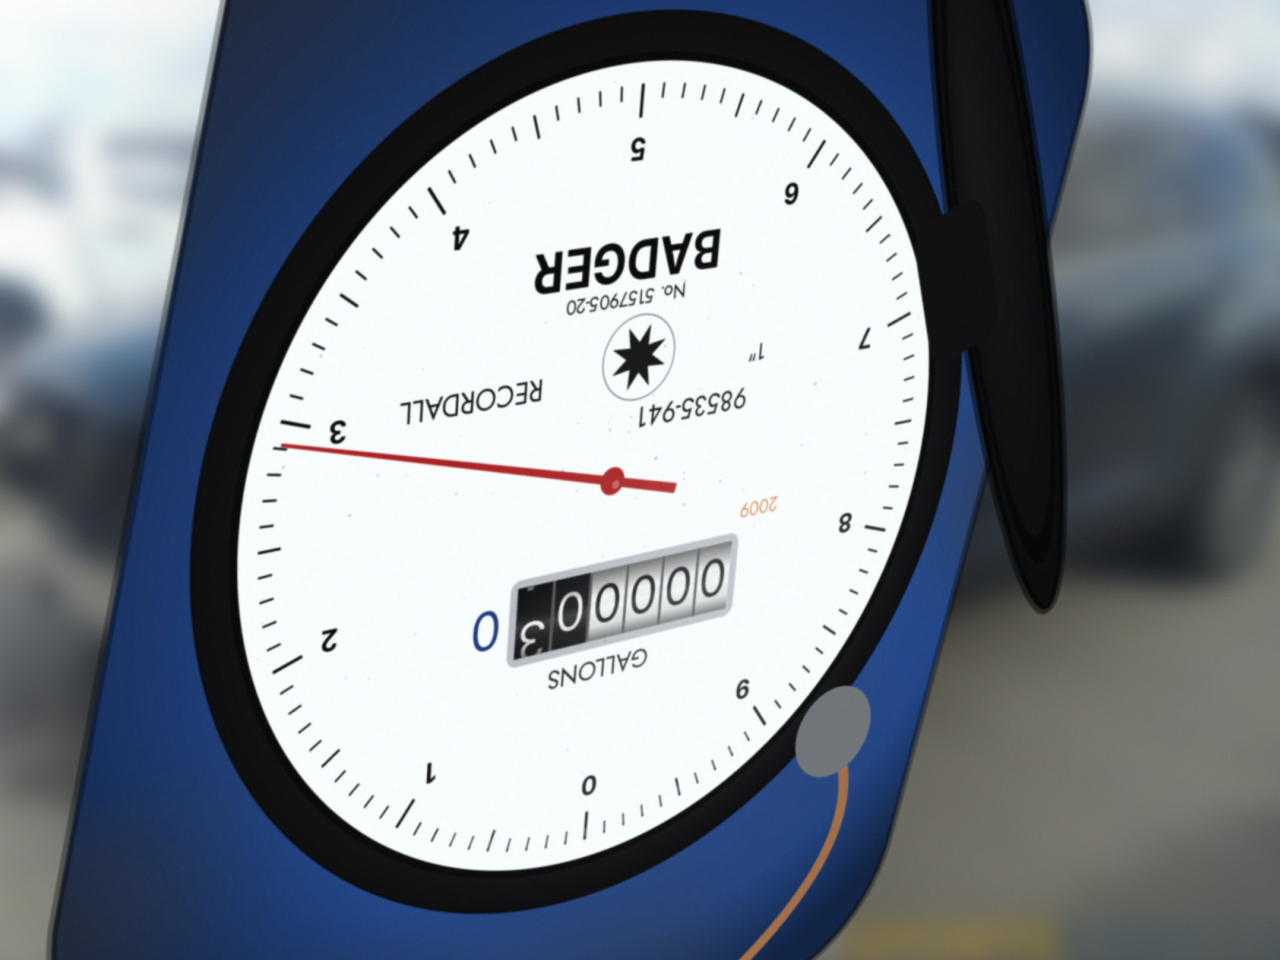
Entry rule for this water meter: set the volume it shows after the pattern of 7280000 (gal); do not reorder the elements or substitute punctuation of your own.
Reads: 32.9 (gal)
